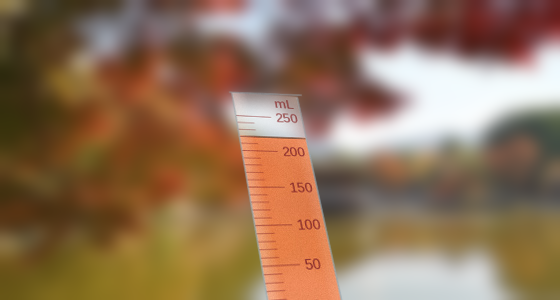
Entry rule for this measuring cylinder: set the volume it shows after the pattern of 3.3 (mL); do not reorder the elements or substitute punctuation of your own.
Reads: 220 (mL)
